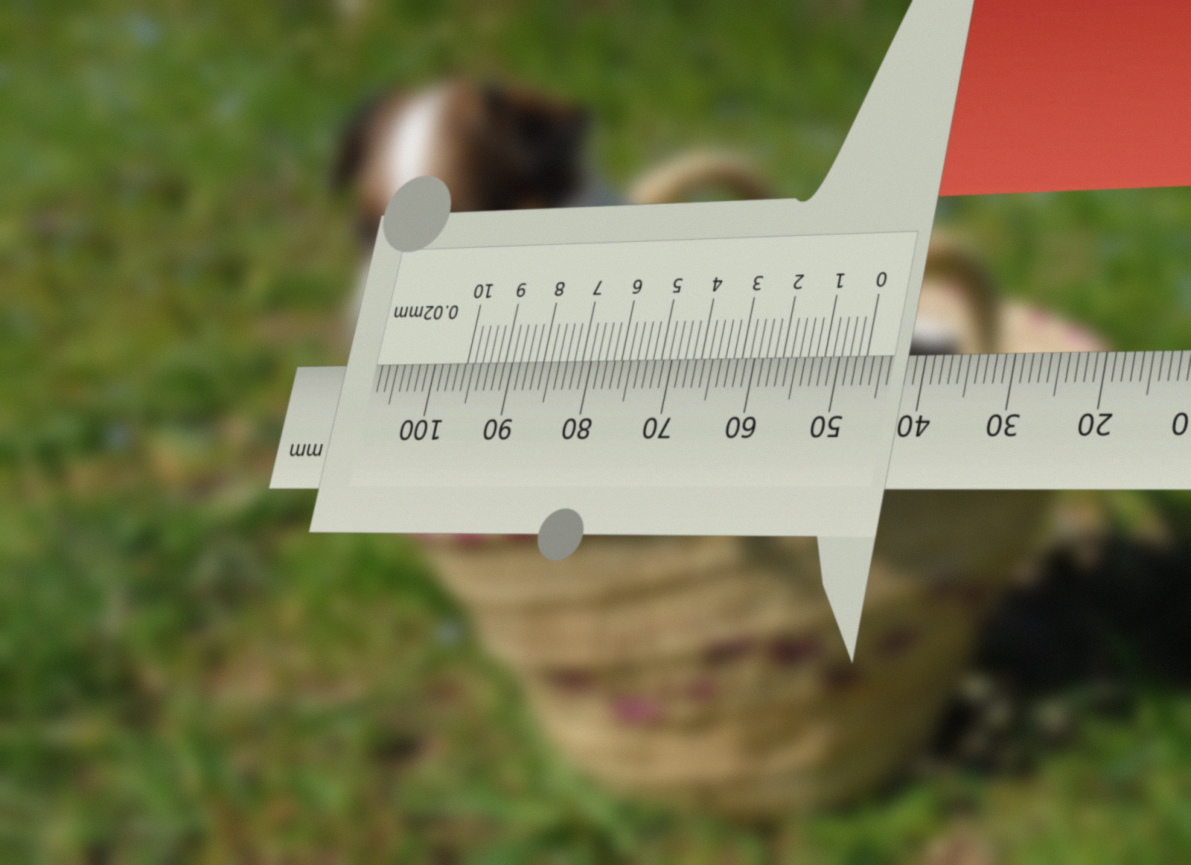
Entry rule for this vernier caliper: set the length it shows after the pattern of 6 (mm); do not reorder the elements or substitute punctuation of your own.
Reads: 46.8 (mm)
